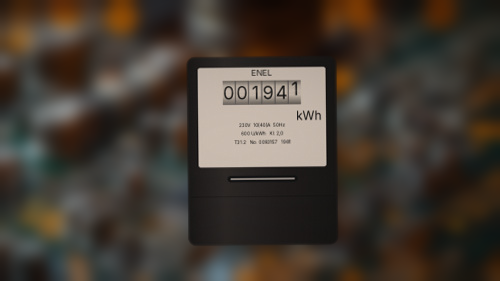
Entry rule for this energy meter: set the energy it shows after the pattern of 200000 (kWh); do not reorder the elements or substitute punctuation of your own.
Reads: 1941 (kWh)
